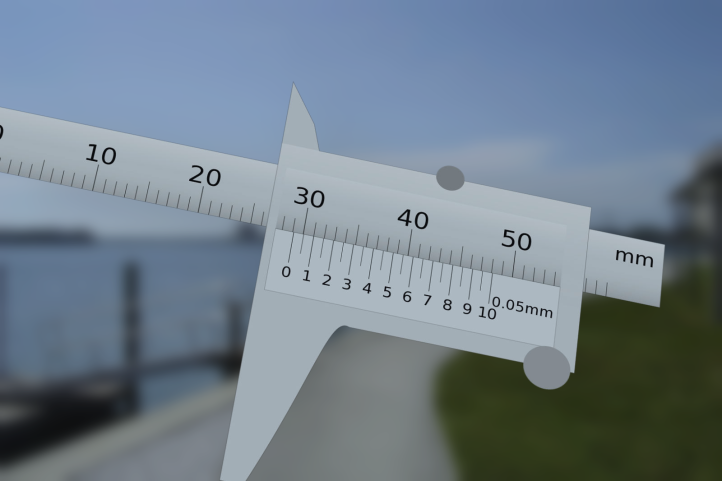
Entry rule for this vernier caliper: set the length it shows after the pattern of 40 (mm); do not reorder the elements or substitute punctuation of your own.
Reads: 29.1 (mm)
